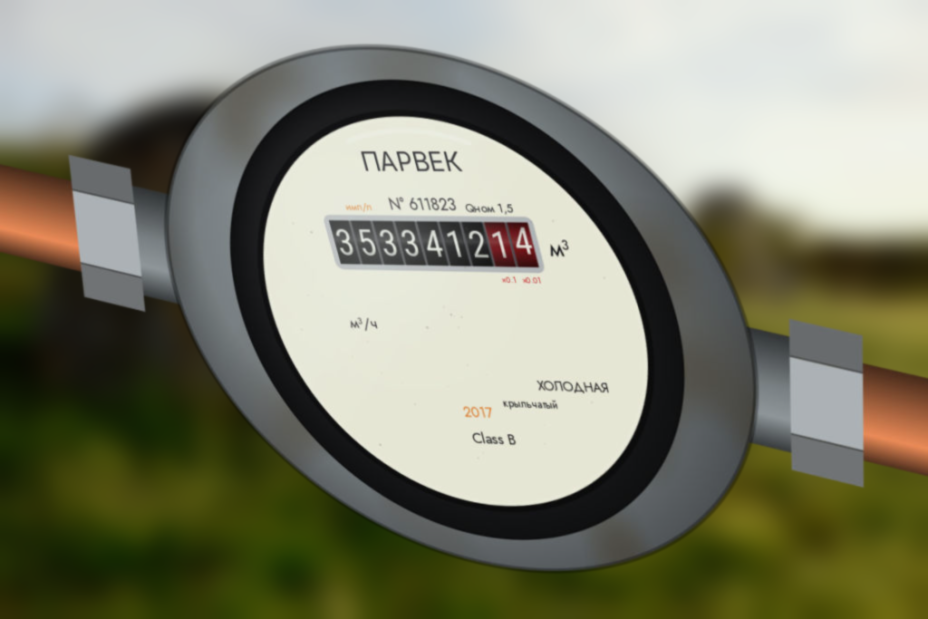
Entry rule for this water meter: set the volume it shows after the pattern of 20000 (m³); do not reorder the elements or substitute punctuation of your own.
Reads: 3533412.14 (m³)
